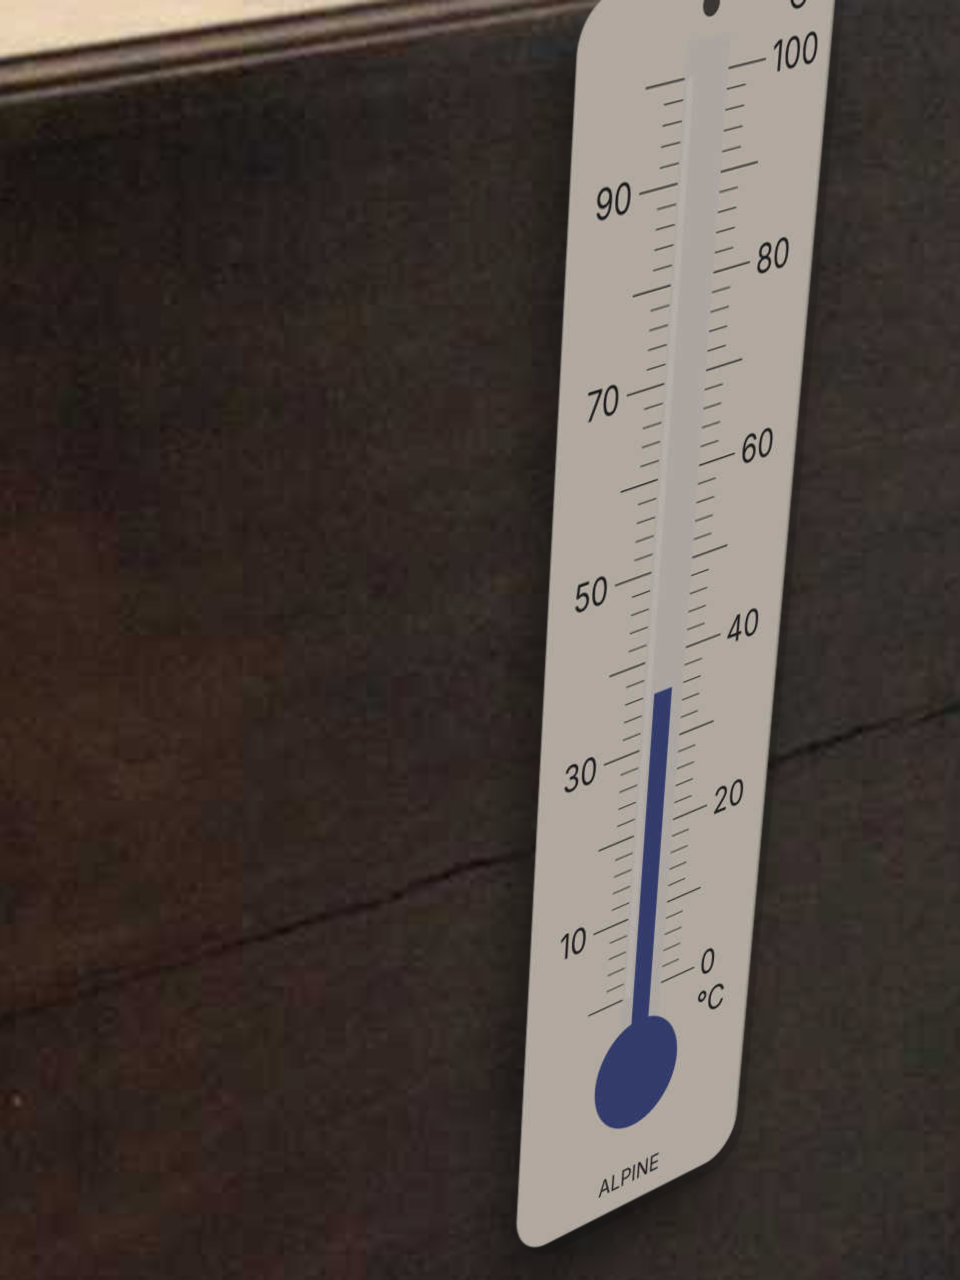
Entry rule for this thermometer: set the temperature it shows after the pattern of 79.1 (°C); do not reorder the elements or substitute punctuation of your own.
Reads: 36 (°C)
